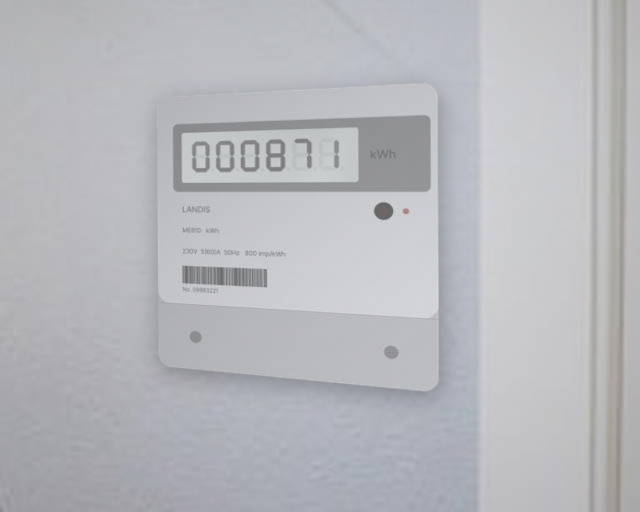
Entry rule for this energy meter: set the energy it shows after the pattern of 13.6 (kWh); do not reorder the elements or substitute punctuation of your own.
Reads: 871 (kWh)
